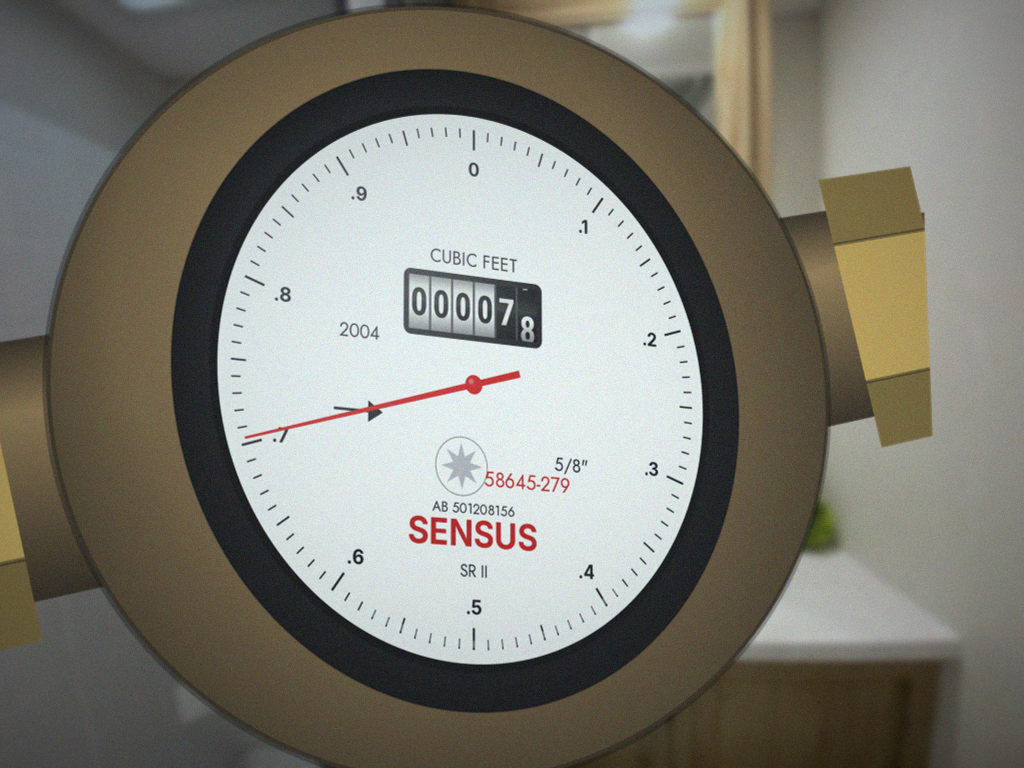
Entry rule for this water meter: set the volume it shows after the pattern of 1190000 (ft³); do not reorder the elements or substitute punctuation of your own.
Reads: 77.70 (ft³)
